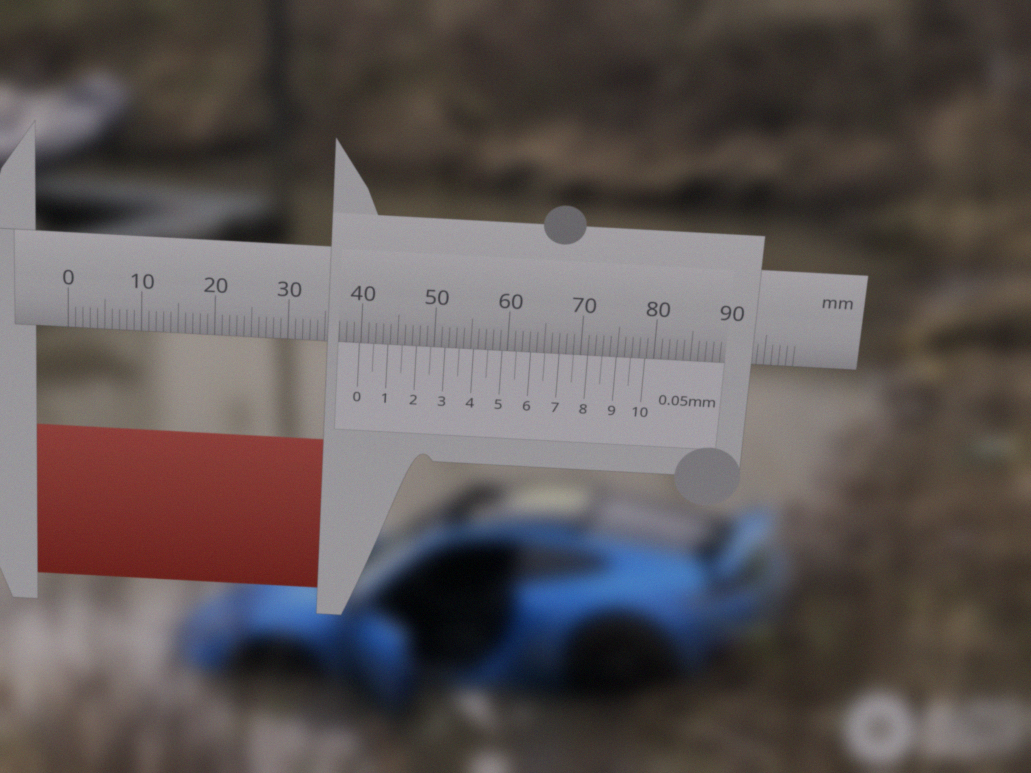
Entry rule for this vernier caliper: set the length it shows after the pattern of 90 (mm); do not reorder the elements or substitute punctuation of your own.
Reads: 39.8 (mm)
